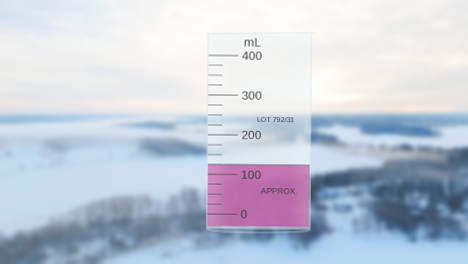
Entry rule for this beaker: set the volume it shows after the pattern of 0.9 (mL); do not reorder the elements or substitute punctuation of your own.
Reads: 125 (mL)
